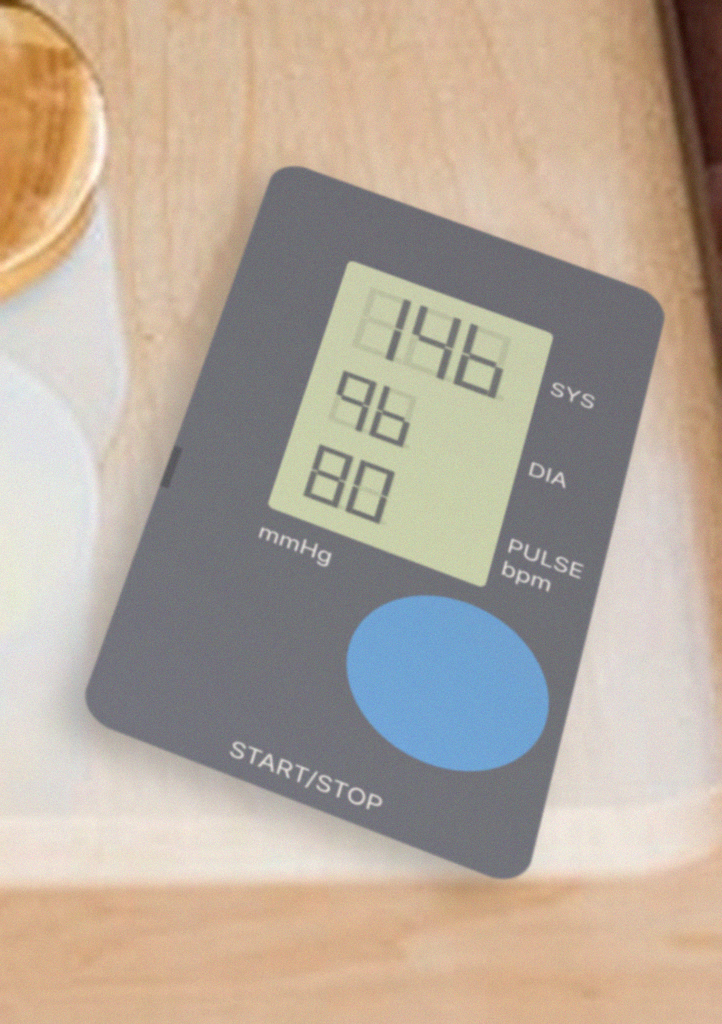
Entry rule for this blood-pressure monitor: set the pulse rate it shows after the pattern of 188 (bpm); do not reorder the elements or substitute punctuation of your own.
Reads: 80 (bpm)
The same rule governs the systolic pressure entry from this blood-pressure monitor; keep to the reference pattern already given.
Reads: 146 (mmHg)
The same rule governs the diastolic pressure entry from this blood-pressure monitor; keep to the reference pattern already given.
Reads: 96 (mmHg)
